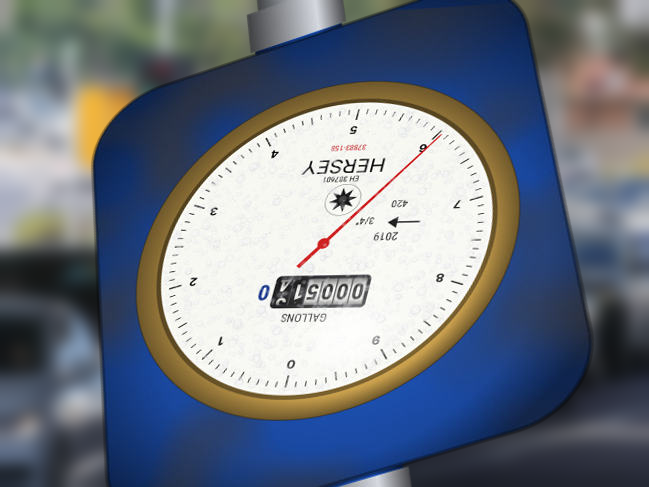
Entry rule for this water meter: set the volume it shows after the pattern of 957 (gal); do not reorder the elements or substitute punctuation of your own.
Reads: 5136.0 (gal)
